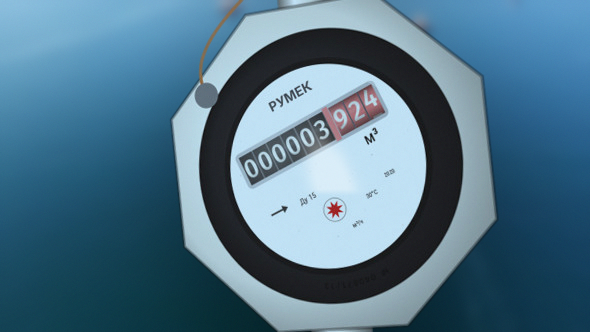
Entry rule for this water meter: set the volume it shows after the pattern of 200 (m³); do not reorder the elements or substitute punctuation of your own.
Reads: 3.924 (m³)
